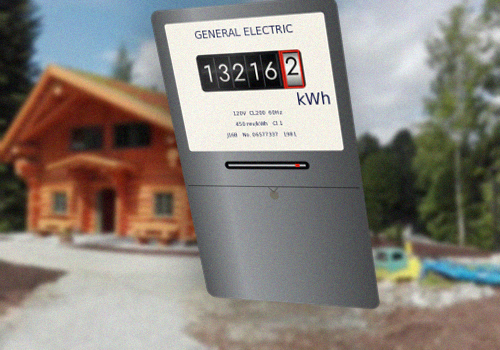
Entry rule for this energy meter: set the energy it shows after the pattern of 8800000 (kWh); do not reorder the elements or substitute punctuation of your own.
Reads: 13216.2 (kWh)
